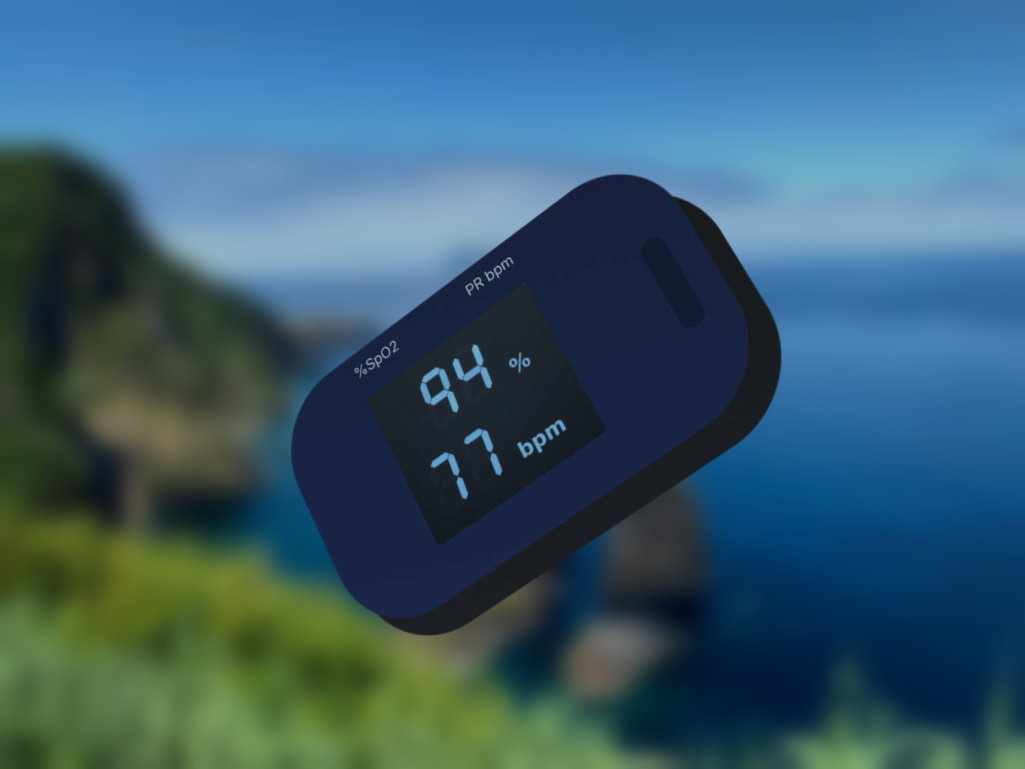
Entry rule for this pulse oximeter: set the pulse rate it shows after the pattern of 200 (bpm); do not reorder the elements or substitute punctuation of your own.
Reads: 77 (bpm)
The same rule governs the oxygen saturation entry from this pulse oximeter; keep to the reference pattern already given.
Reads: 94 (%)
